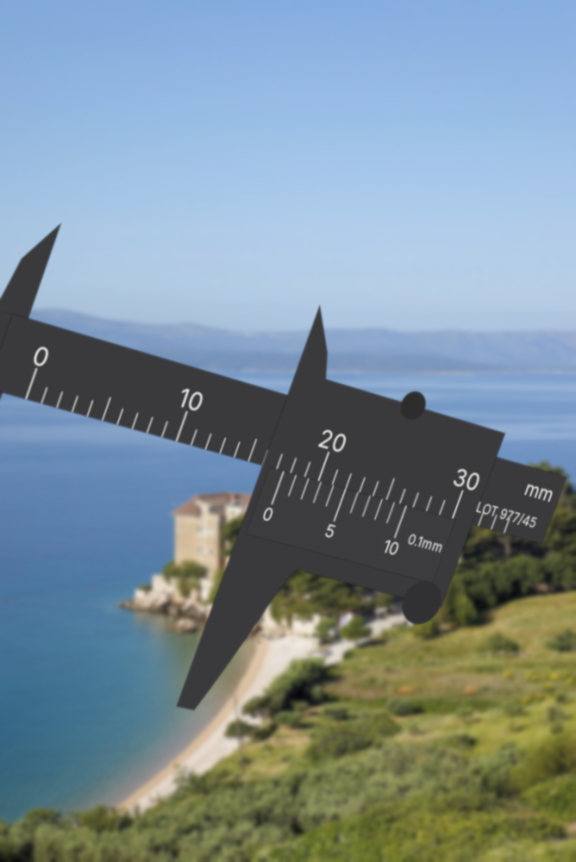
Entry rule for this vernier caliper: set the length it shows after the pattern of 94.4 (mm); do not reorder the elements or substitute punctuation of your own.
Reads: 17.5 (mm)
